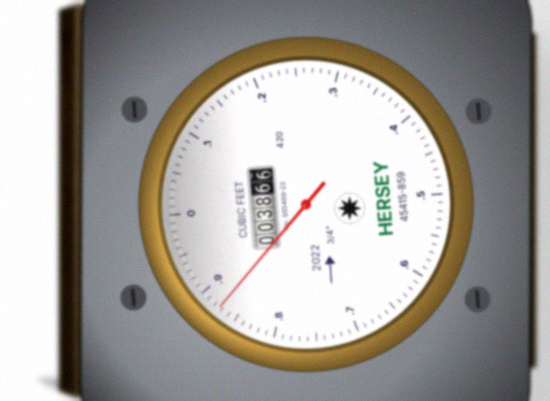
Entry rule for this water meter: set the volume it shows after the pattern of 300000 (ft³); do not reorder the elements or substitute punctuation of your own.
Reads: 3865.87 (ft³)
